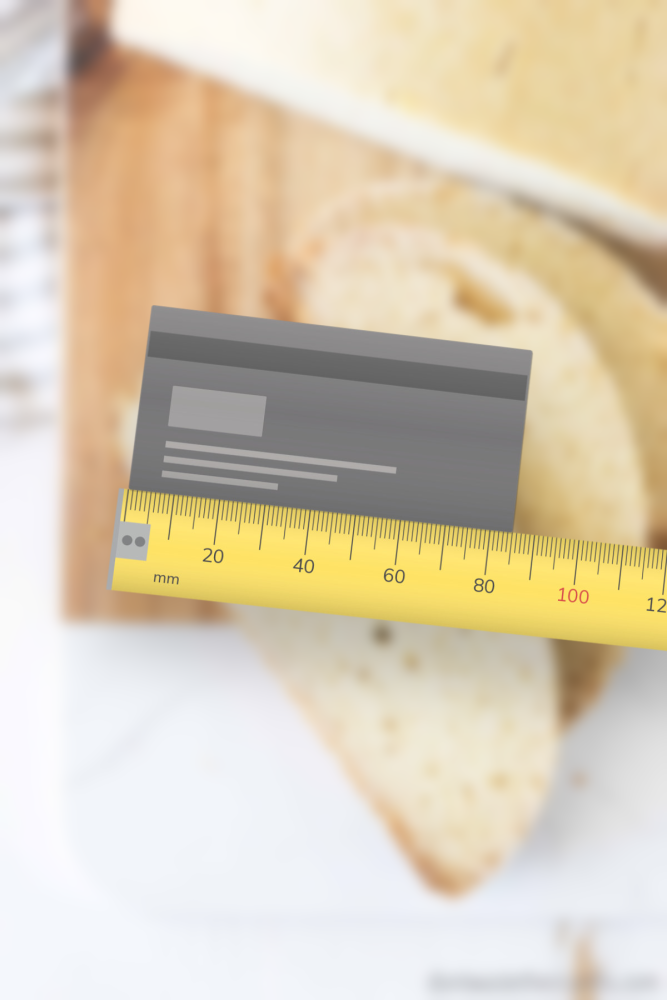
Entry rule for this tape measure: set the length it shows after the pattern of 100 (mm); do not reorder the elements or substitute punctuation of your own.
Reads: 85 (mm)
